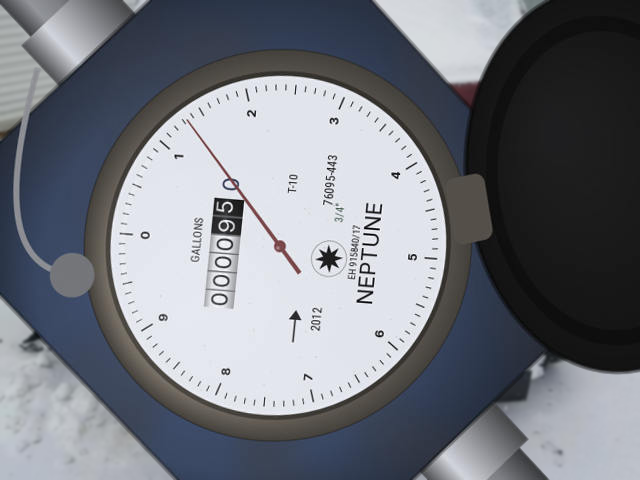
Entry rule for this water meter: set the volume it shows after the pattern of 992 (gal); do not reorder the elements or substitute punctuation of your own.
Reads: 951.3 (gal)
